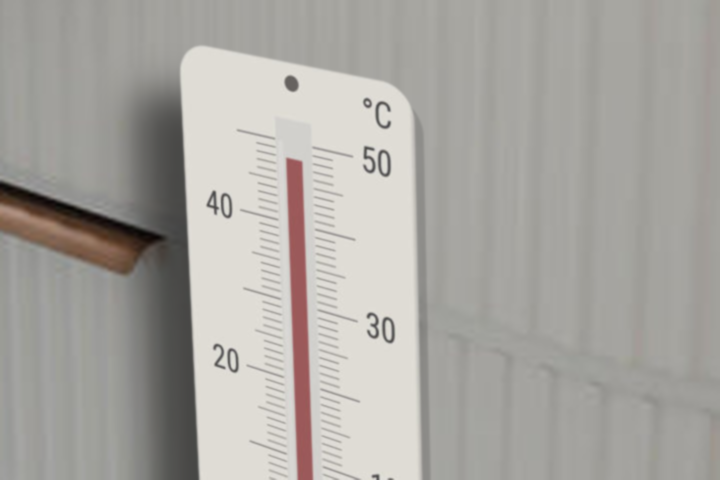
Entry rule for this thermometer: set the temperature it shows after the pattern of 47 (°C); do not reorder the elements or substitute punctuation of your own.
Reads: 48 (°C)
